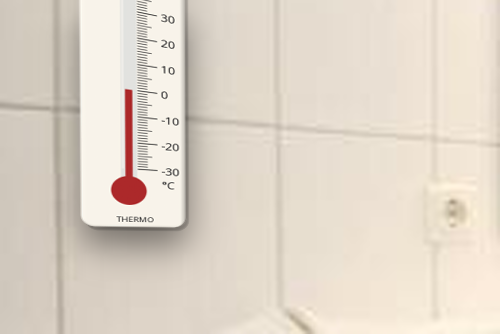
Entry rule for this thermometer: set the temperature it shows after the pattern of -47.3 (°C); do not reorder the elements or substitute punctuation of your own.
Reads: 0 (°C)
